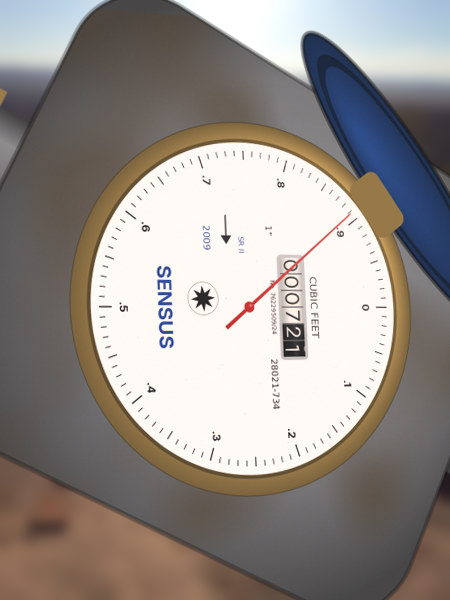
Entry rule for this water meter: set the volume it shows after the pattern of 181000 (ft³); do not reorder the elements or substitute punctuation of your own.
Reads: 720.89 (ft³)
